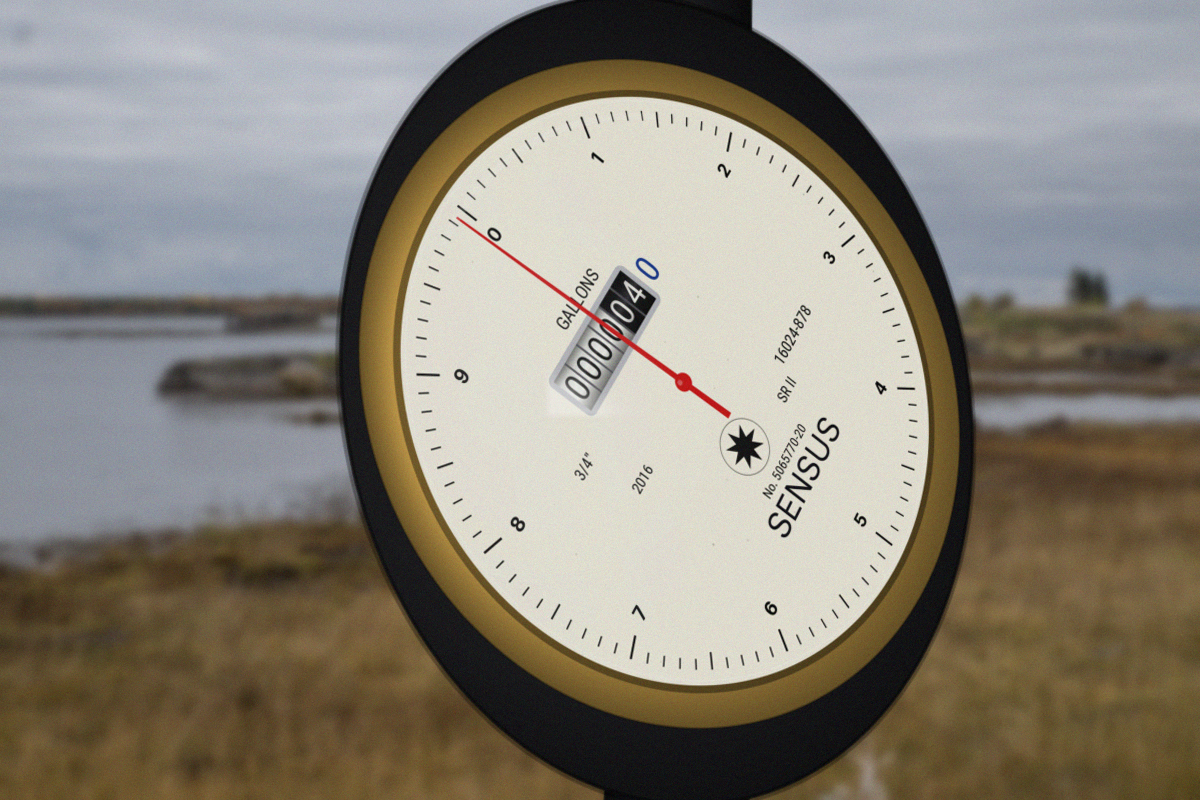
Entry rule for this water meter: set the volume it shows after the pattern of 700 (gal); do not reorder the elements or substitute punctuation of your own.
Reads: 39.9 (gal)
